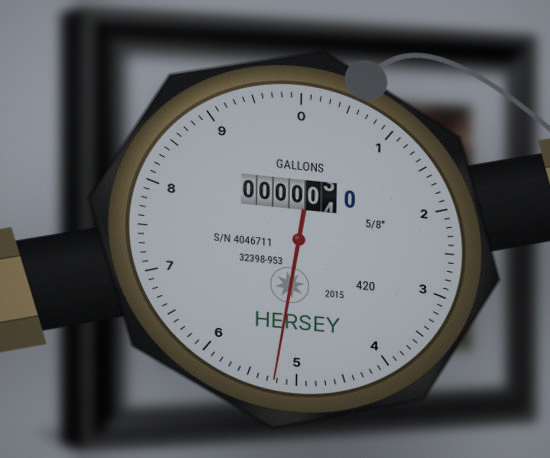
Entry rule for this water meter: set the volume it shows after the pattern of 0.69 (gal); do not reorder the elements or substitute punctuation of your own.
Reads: 35.2 (gal)
